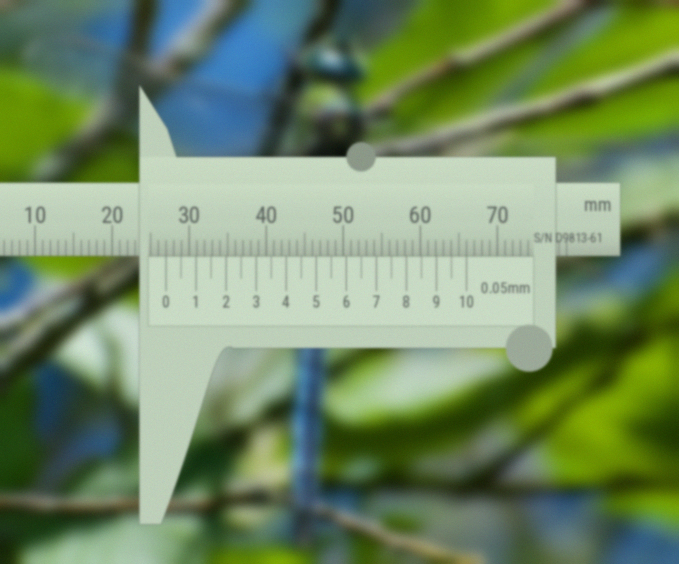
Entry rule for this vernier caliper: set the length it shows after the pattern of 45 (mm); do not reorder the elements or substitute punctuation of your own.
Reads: 27.0 (mm)
